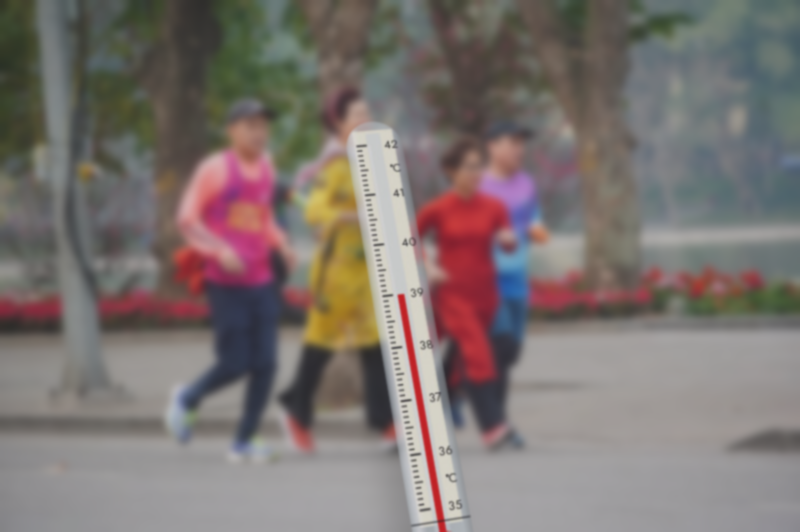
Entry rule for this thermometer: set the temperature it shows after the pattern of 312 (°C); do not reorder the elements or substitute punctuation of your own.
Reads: 39 (°C)
